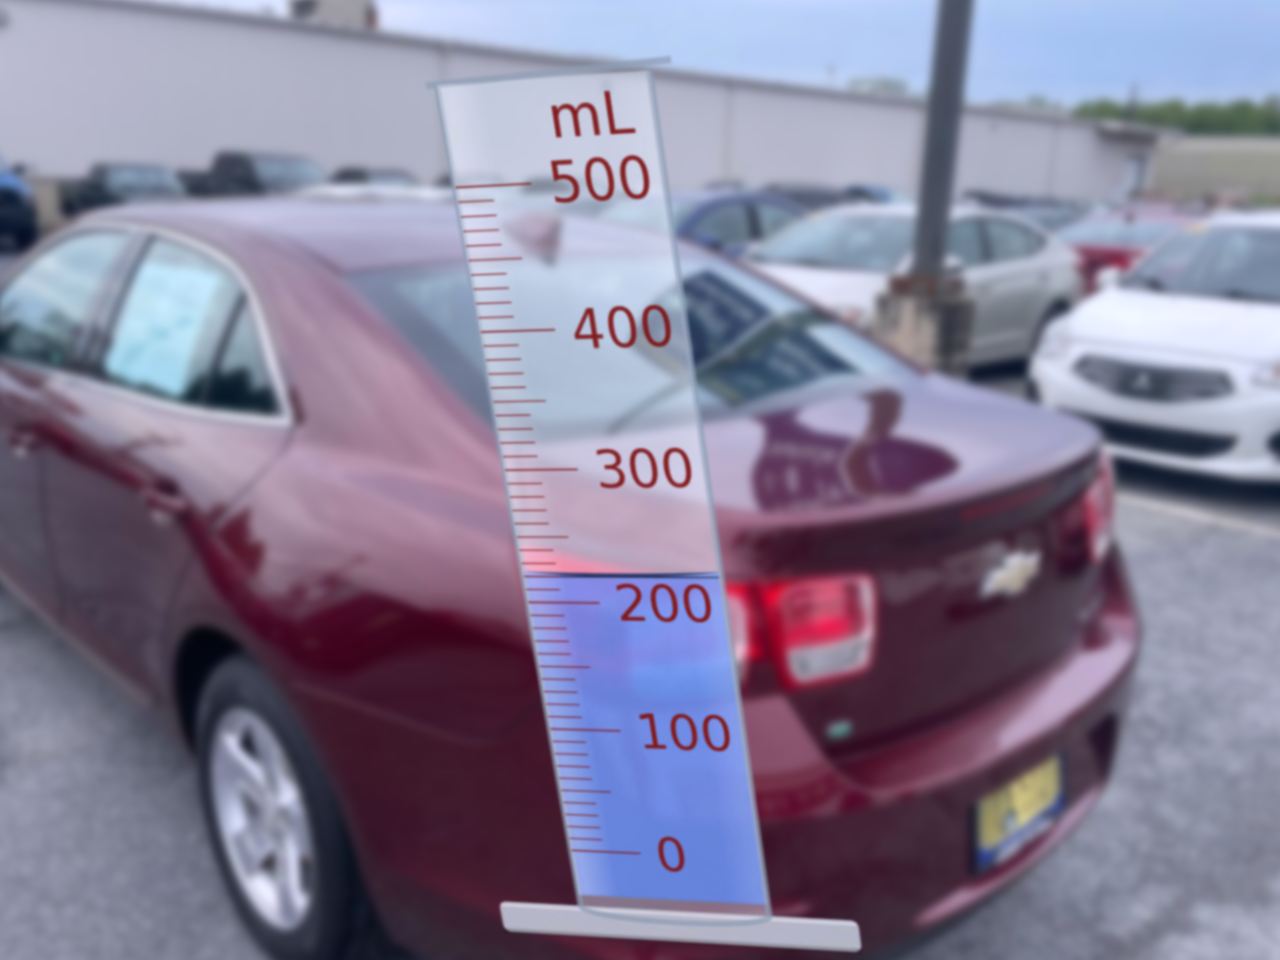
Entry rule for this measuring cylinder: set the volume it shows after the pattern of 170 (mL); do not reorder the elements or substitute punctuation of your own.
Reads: 220 (mL)
